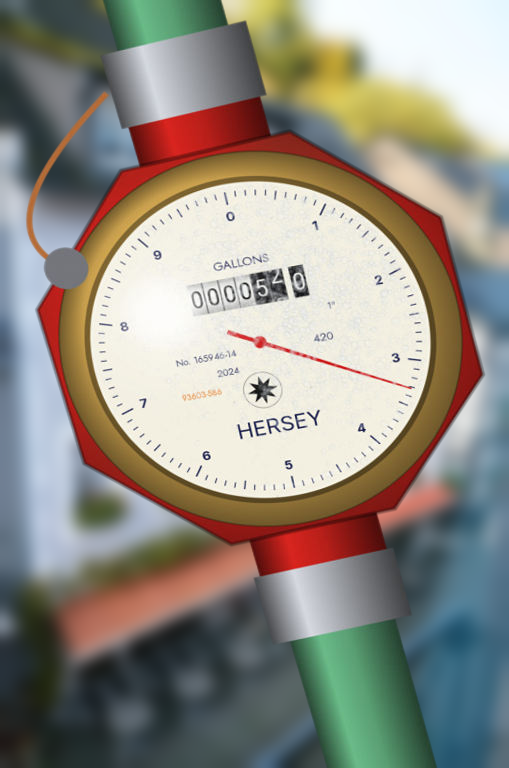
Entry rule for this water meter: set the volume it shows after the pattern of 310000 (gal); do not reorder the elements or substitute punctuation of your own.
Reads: 523.3 (gal)
